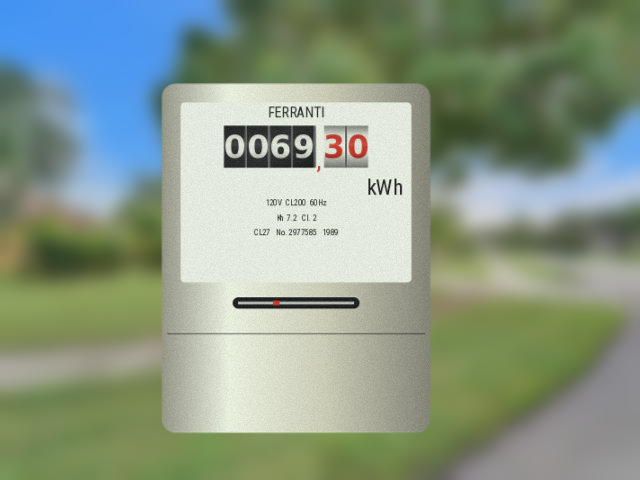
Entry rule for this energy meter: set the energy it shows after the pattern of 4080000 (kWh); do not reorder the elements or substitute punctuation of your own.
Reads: 69.30 (kWh)
